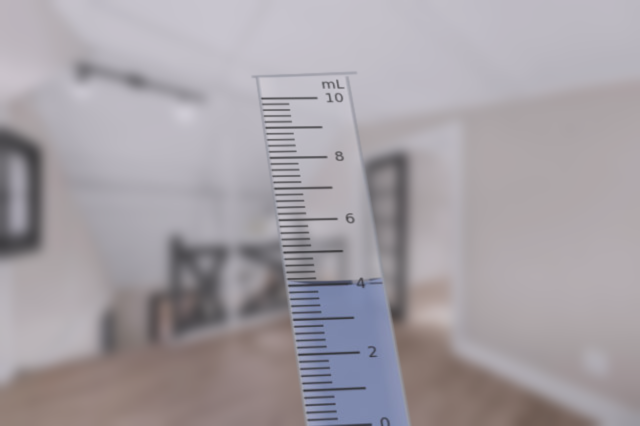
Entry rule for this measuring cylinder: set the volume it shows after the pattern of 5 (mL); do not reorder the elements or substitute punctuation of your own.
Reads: 4 (mL)
